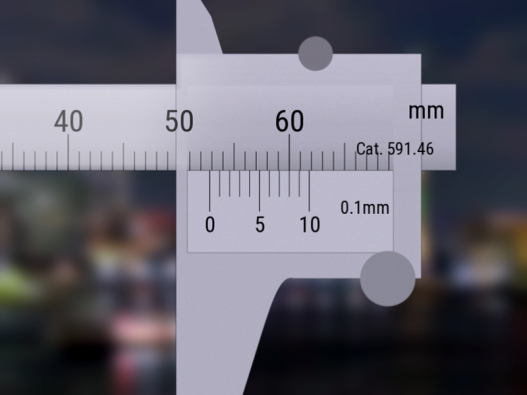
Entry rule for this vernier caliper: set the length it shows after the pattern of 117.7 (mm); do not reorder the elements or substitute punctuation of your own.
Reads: 52.8 (mm)
